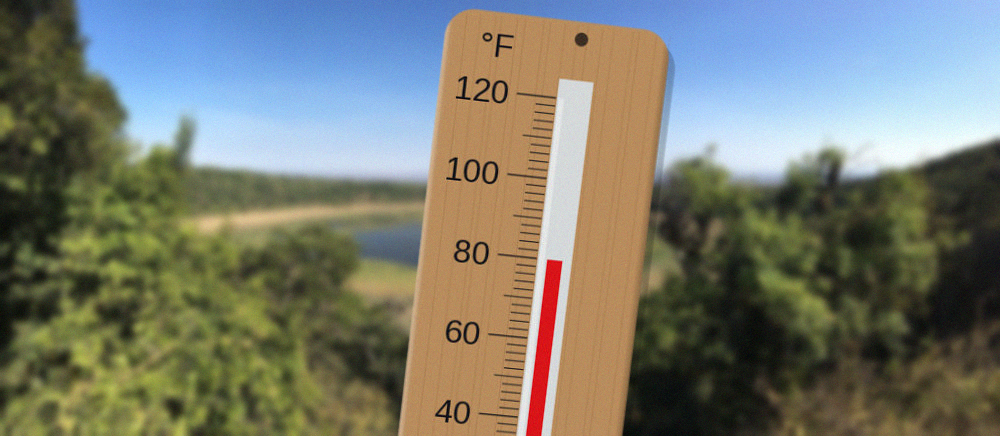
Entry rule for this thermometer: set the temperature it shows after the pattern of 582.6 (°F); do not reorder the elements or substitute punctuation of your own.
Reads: 80 (°F)
